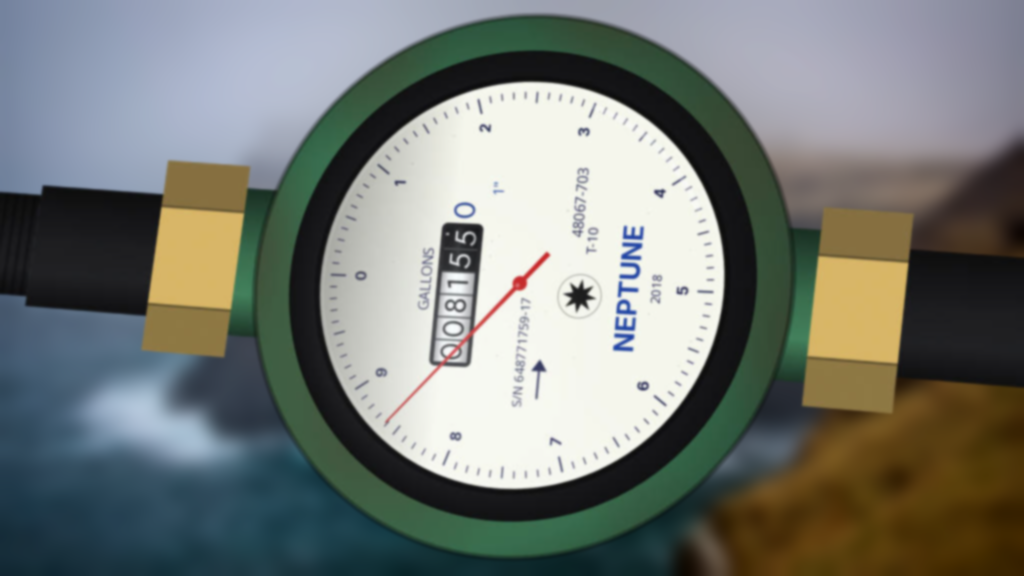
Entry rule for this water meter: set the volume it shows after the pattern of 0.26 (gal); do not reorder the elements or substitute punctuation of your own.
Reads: 81548.6 (gal)
